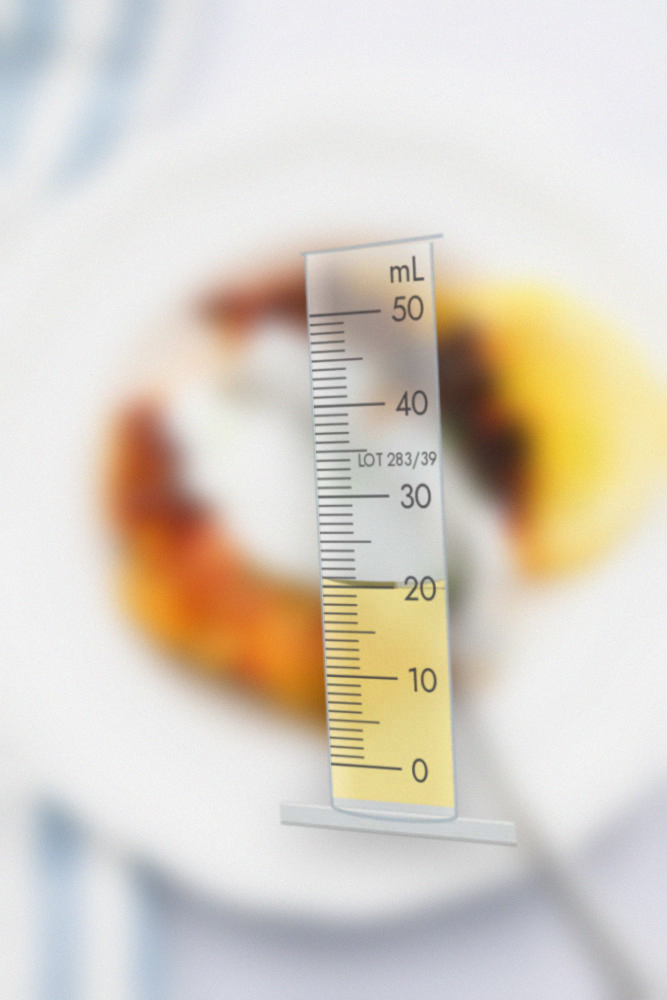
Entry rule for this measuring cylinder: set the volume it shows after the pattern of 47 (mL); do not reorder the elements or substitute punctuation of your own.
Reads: 20 (mL)
